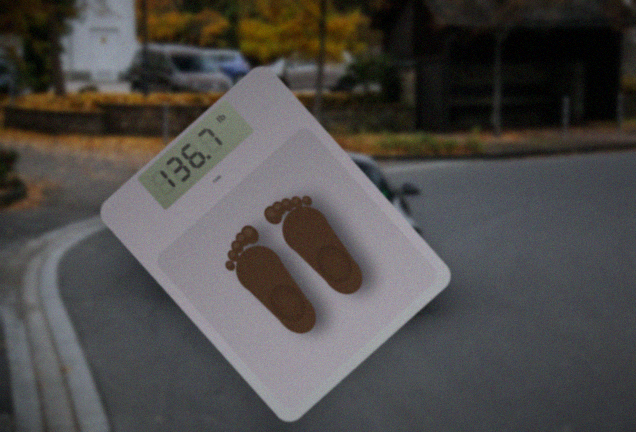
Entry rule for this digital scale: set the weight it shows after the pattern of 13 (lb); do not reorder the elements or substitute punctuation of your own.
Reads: 136.7 (lb)
